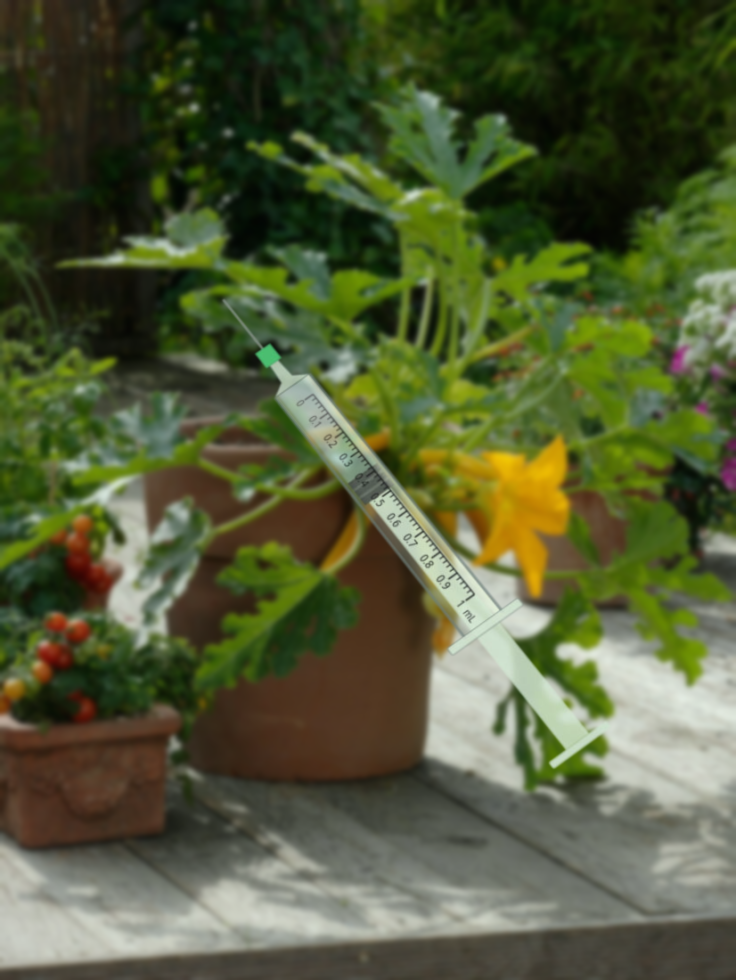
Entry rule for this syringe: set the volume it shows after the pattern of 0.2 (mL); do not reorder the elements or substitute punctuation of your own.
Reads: 0.38 (mL)
